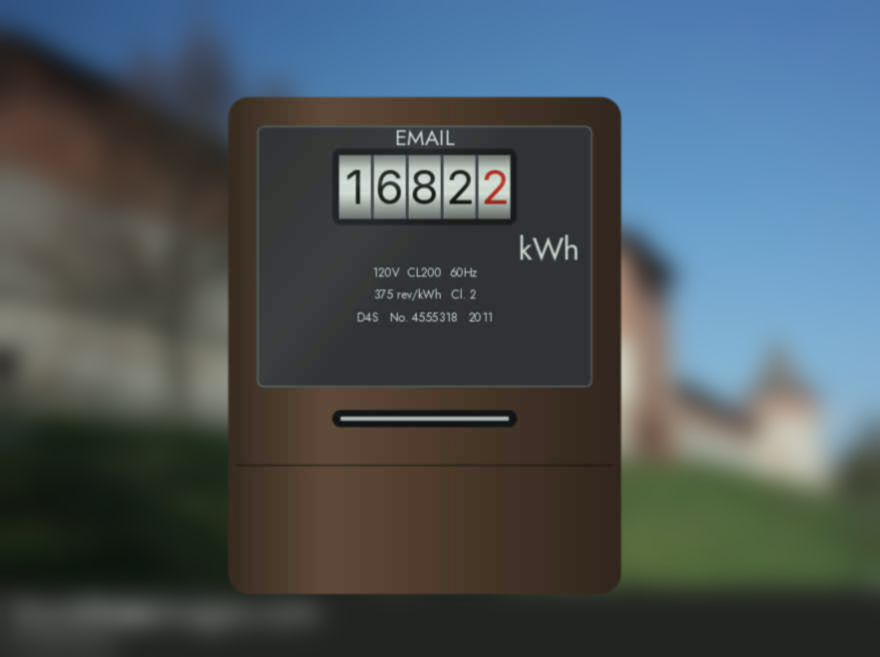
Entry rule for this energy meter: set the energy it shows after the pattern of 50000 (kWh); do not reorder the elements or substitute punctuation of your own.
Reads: 1682.2 (kWh)
